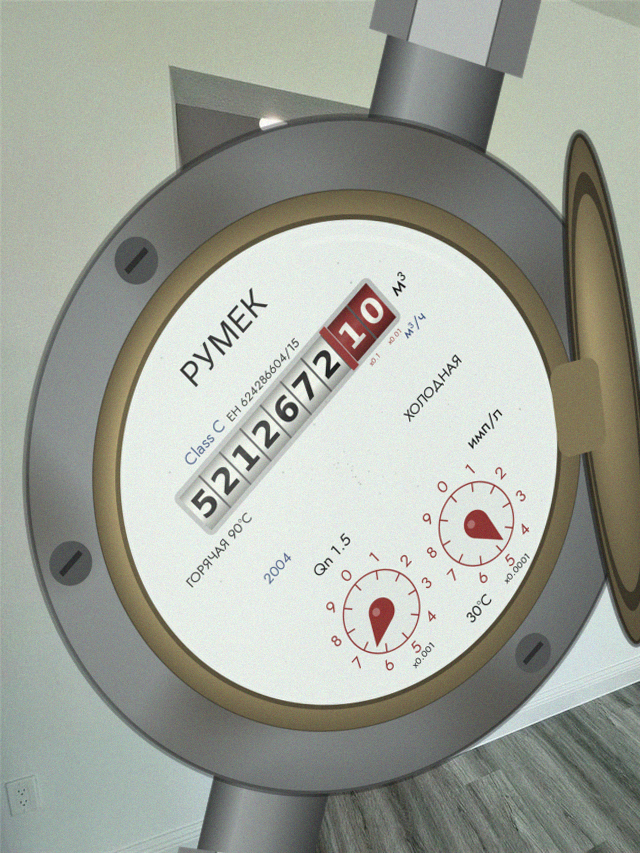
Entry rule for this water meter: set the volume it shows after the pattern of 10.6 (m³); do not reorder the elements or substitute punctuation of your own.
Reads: 5212672.1064 (m³)
